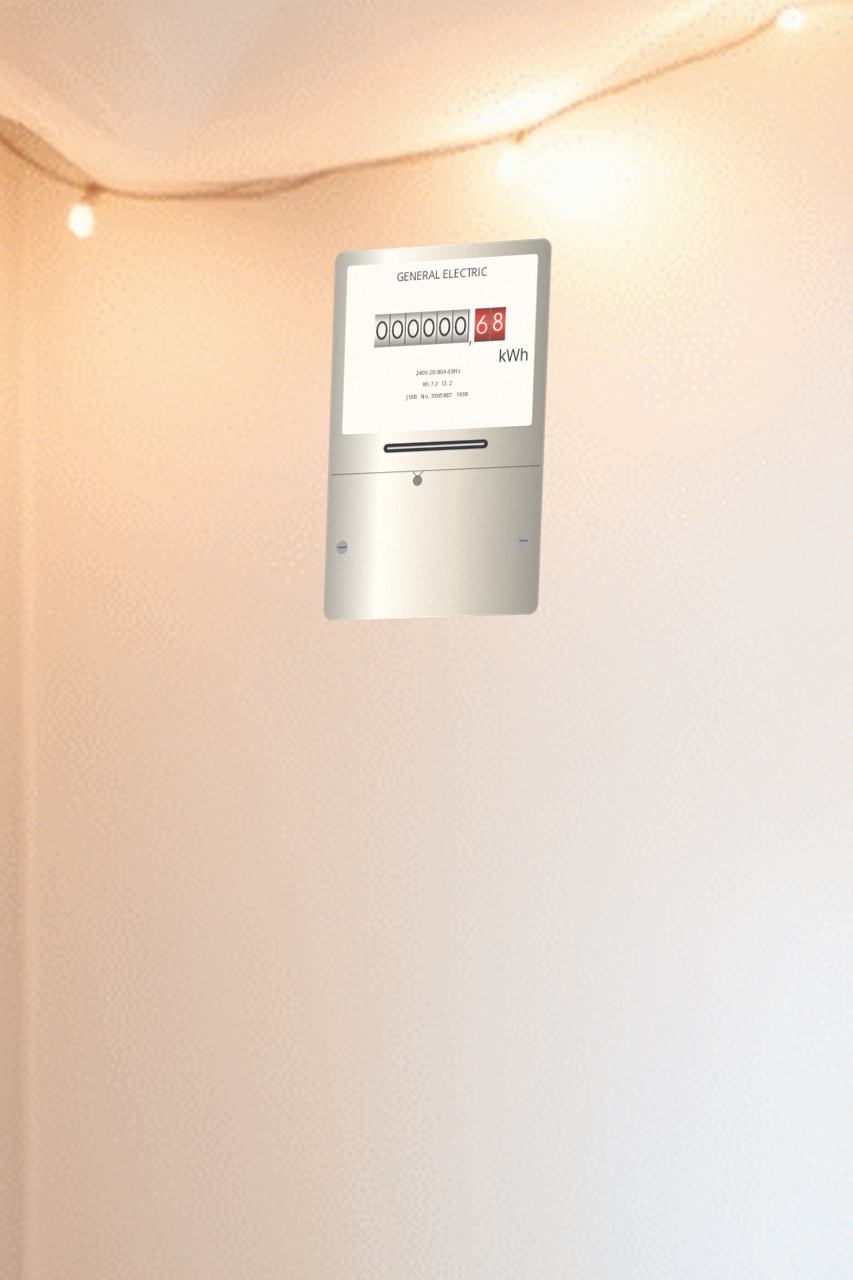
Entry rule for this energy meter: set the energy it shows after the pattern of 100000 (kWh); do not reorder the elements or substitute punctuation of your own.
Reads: 0.68 (kWh)
